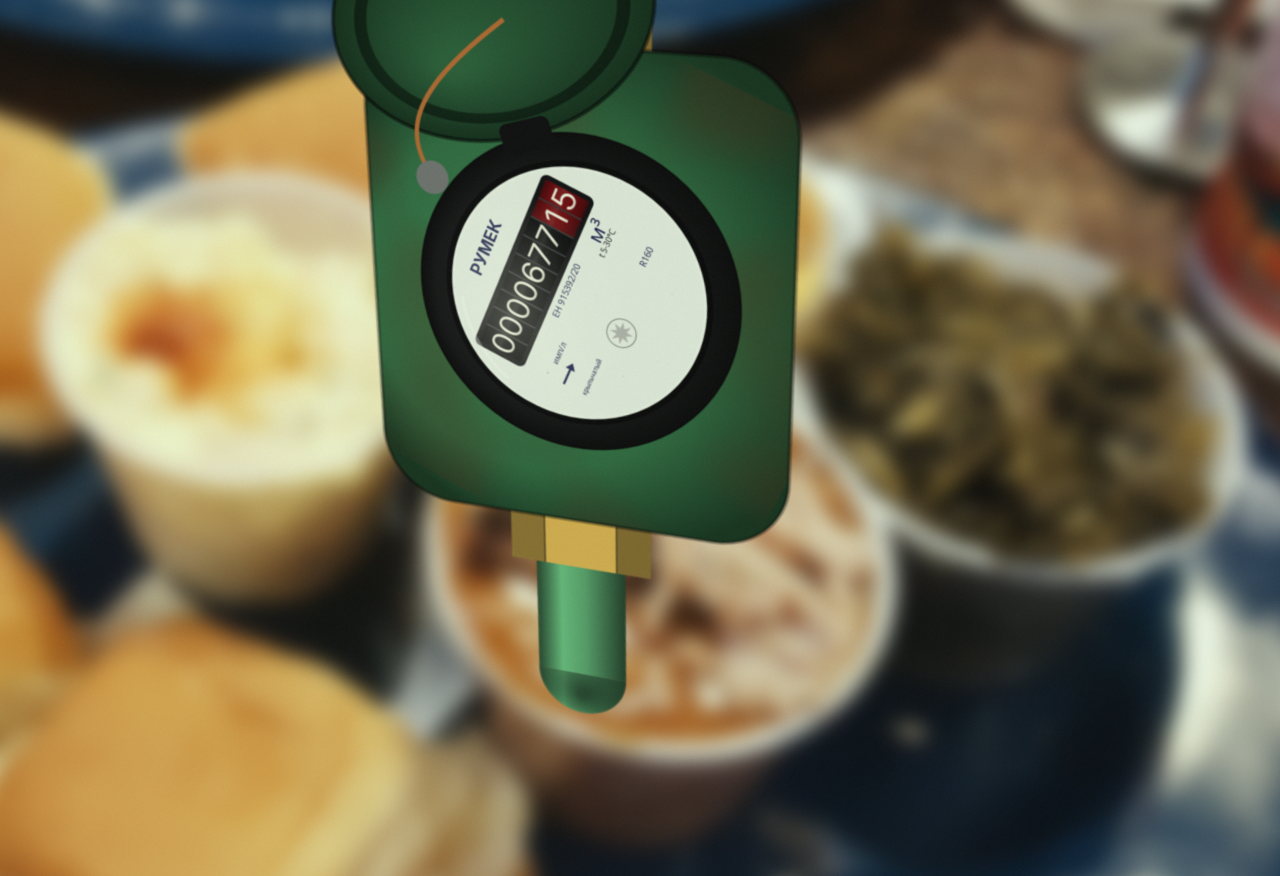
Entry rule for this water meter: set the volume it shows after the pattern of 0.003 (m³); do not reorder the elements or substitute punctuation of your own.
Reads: 677.15 (m³)
